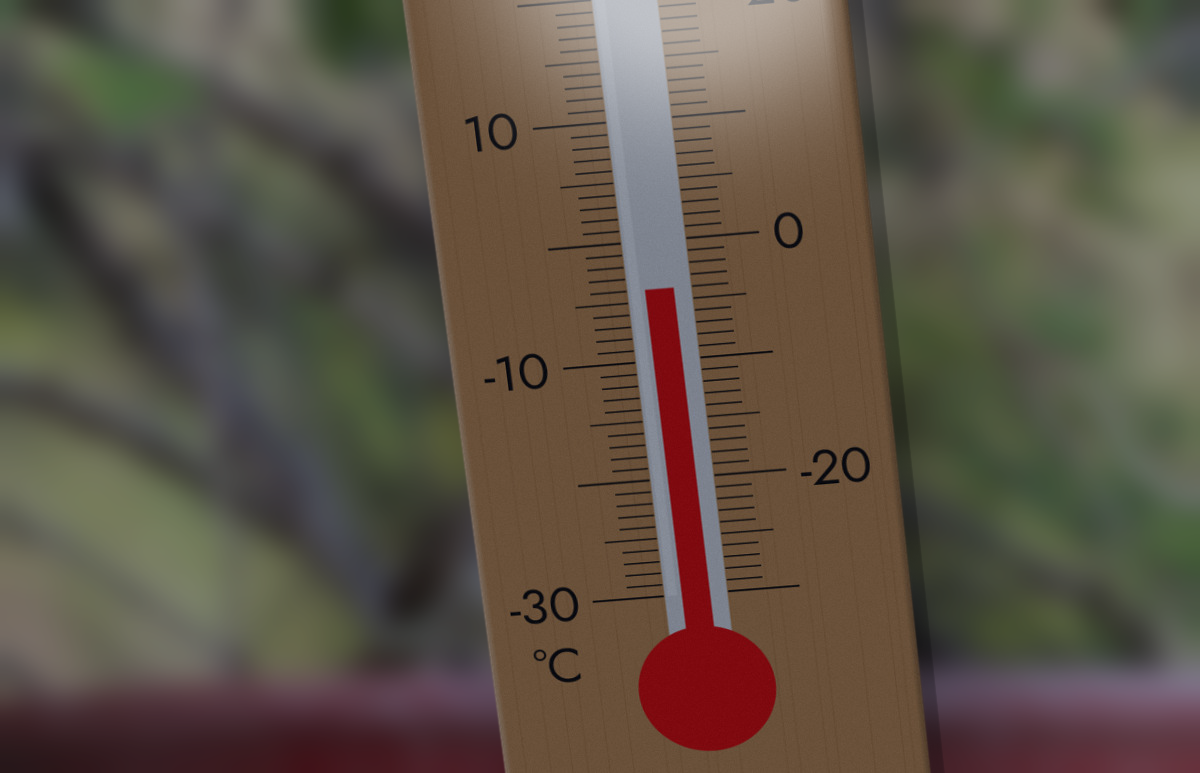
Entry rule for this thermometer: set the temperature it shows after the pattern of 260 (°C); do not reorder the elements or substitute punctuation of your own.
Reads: -4 (°C)
